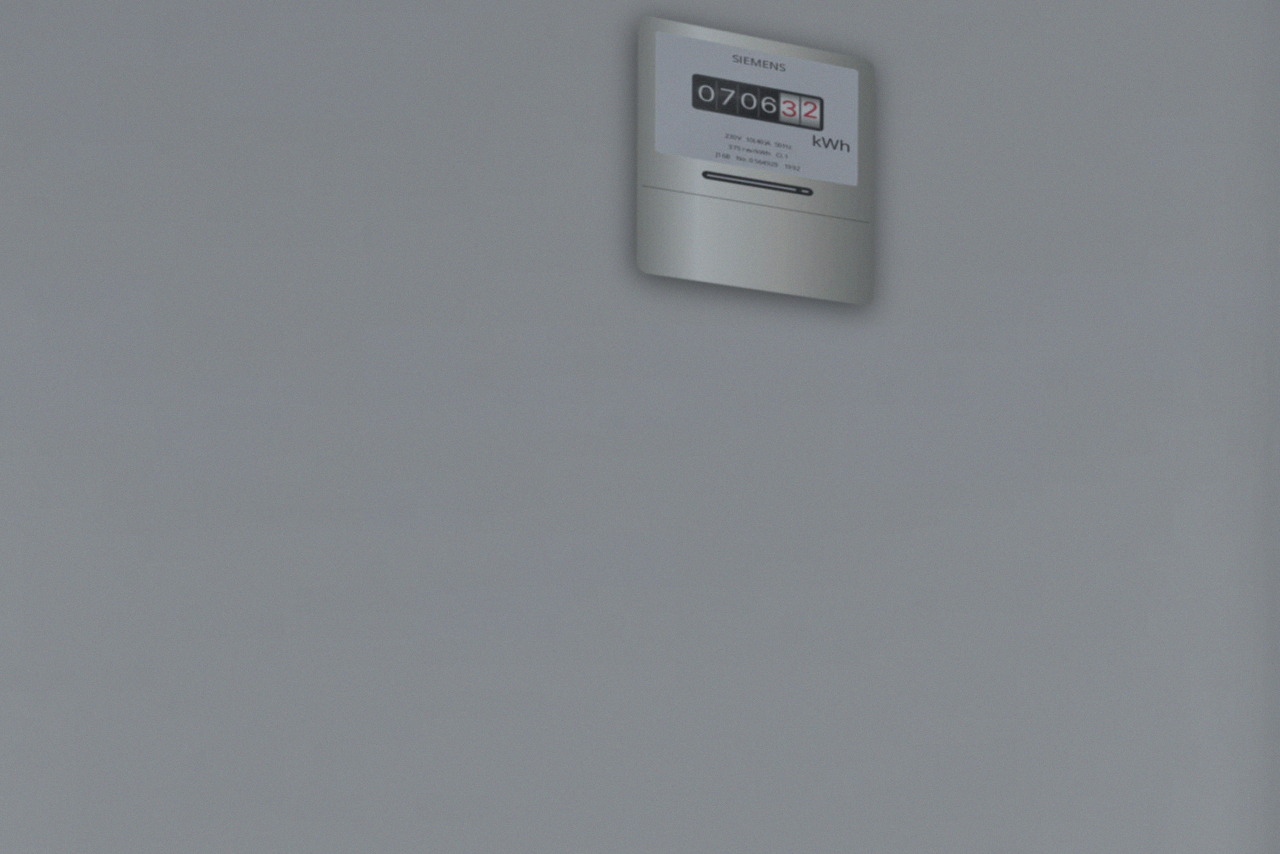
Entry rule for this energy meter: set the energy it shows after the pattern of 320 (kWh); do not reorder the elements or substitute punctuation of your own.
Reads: 706.32 (kWh)
